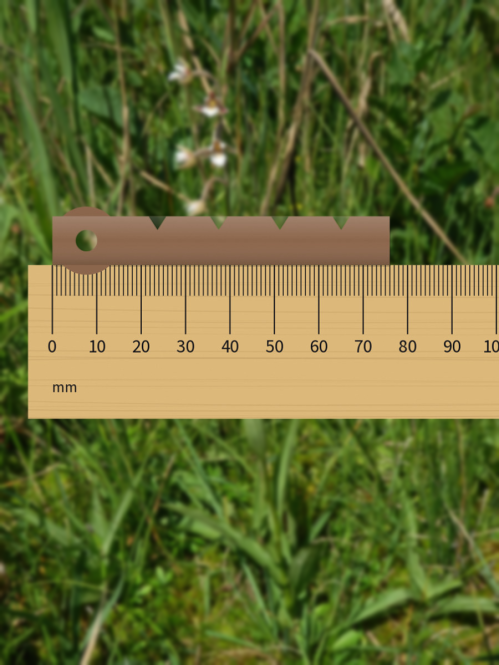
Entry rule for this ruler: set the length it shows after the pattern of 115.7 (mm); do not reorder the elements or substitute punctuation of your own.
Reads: 76 (mm)
